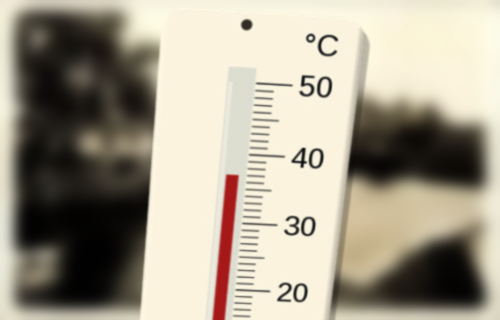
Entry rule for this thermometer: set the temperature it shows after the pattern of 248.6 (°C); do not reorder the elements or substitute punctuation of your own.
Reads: 37 (°C)
